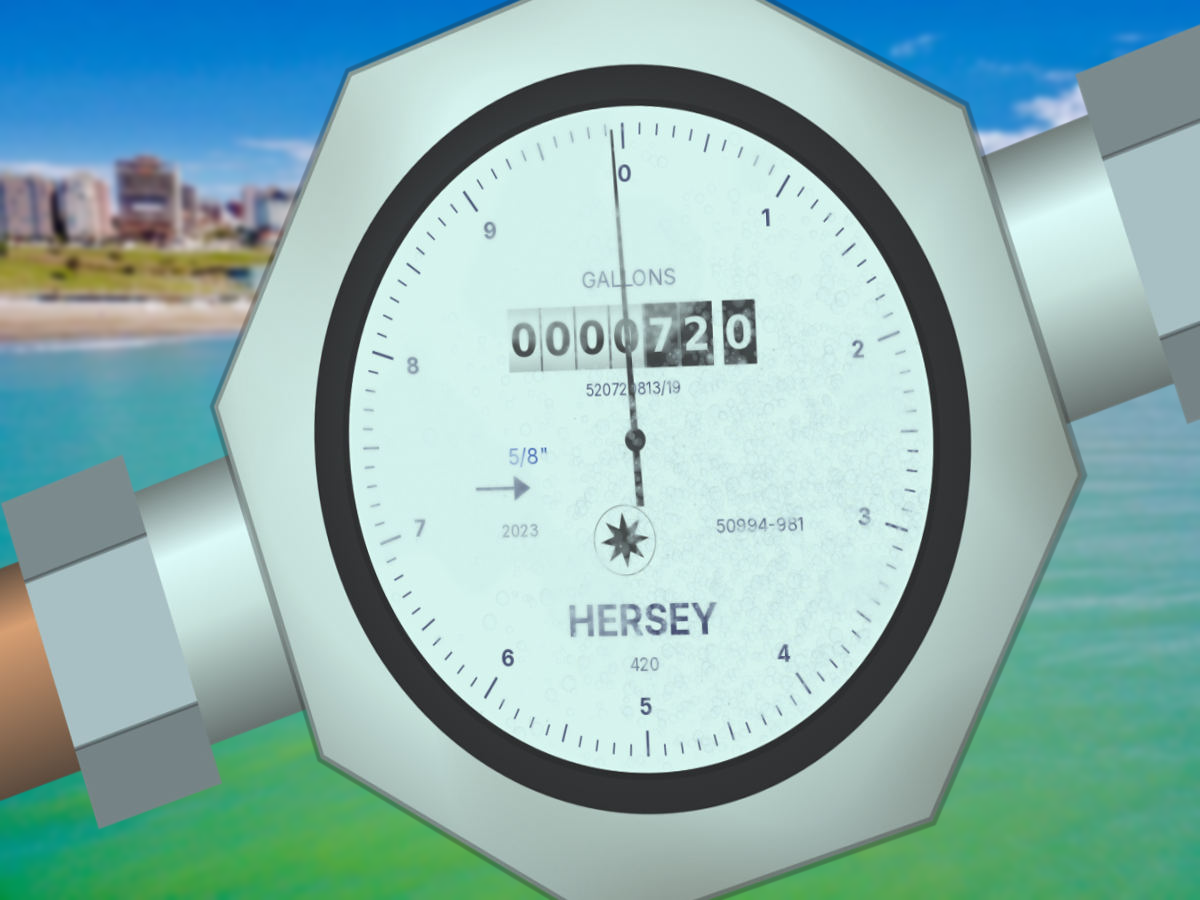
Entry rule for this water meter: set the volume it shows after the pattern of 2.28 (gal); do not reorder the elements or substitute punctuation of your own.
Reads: 719.9 (gal)
